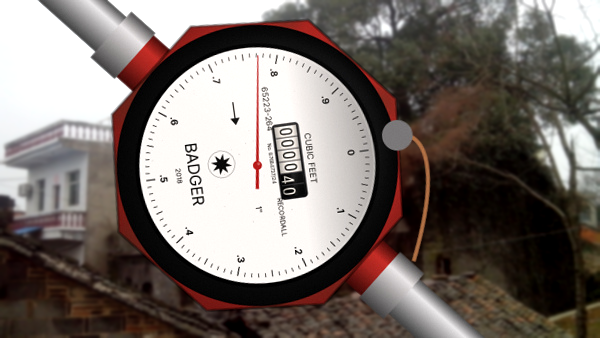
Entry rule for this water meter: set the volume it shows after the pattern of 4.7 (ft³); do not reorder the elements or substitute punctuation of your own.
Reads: 39.77 (ft³)
